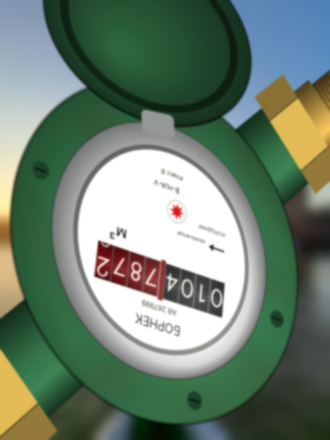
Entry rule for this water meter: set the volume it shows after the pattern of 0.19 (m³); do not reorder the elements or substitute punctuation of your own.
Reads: 104.7872 (m³)
